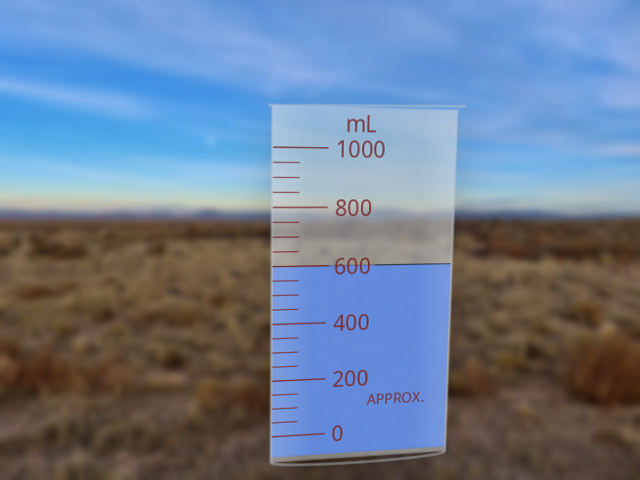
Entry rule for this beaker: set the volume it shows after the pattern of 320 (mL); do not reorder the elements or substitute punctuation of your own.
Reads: 600 (mL)
